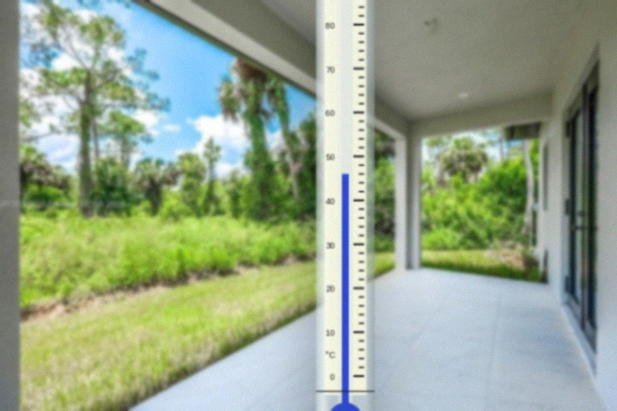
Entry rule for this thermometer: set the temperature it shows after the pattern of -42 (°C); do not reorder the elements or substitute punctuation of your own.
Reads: 46 (°C)
